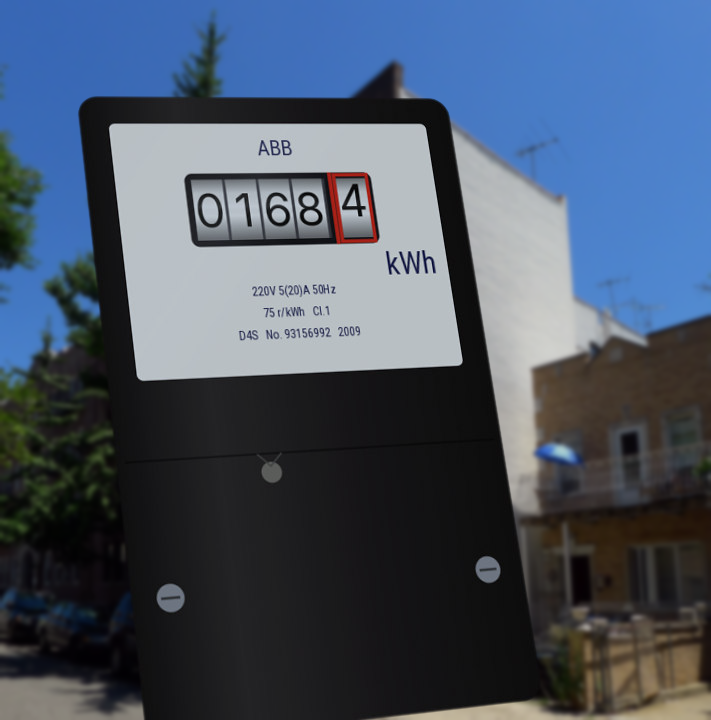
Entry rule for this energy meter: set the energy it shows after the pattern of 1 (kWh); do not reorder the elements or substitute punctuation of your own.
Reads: 168.4 (kWh)
